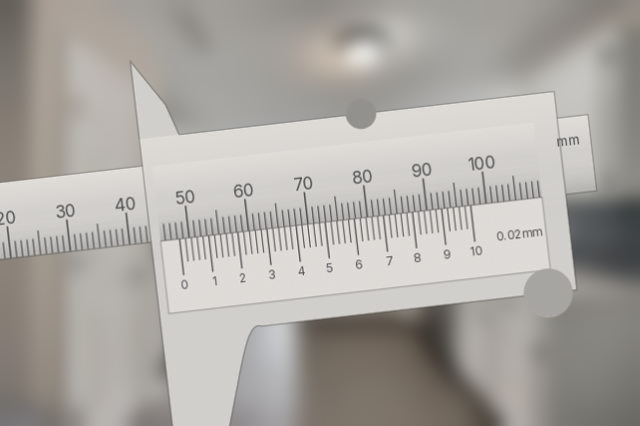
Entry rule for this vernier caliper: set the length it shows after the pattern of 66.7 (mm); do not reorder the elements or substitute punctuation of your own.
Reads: 48.4 (mm)
